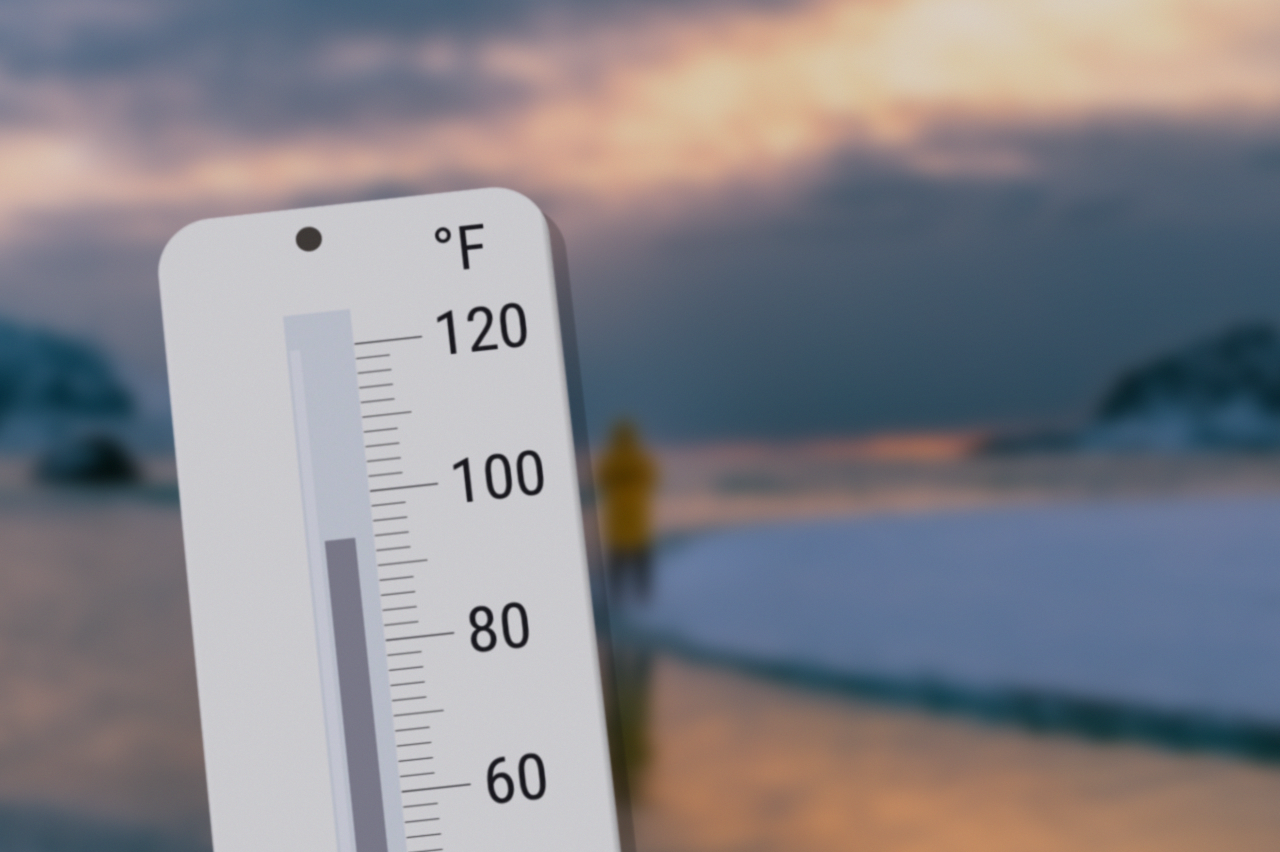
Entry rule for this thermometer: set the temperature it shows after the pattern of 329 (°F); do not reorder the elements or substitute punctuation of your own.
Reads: 94 (°F)
